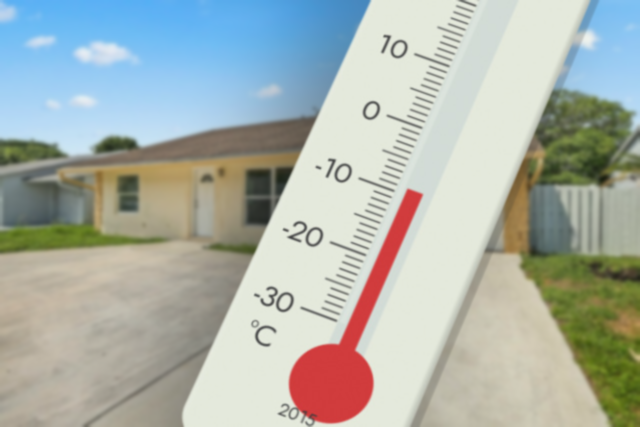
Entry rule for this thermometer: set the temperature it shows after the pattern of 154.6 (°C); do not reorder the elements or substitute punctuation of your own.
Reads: -9 (°C)
